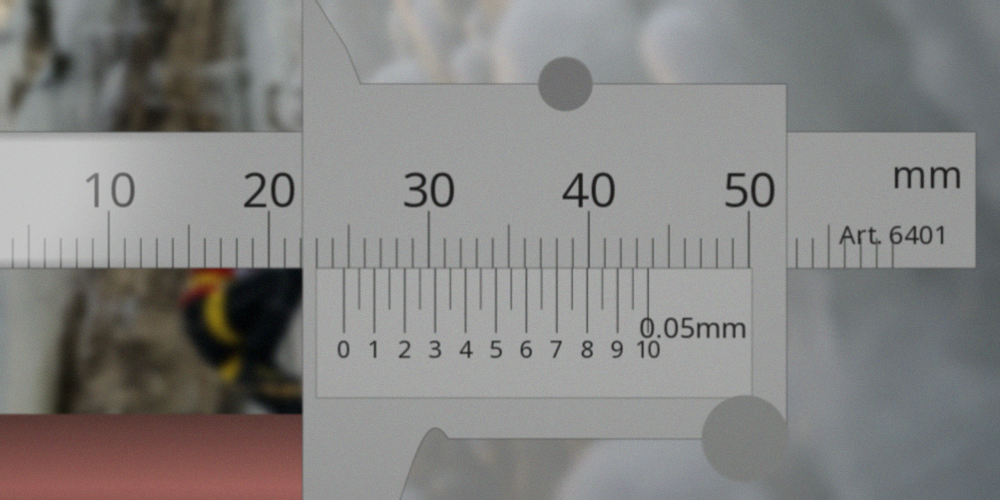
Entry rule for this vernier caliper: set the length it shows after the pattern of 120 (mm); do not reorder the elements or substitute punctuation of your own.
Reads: 24.7 (mm)
